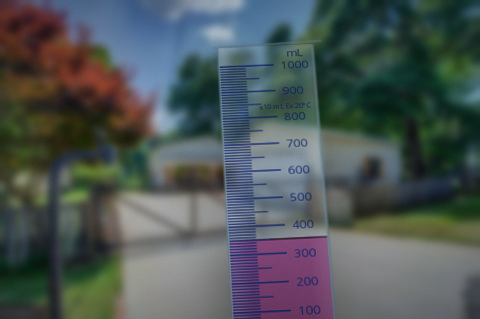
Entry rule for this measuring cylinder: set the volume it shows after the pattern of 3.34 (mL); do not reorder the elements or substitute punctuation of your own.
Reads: 350 (mL)
